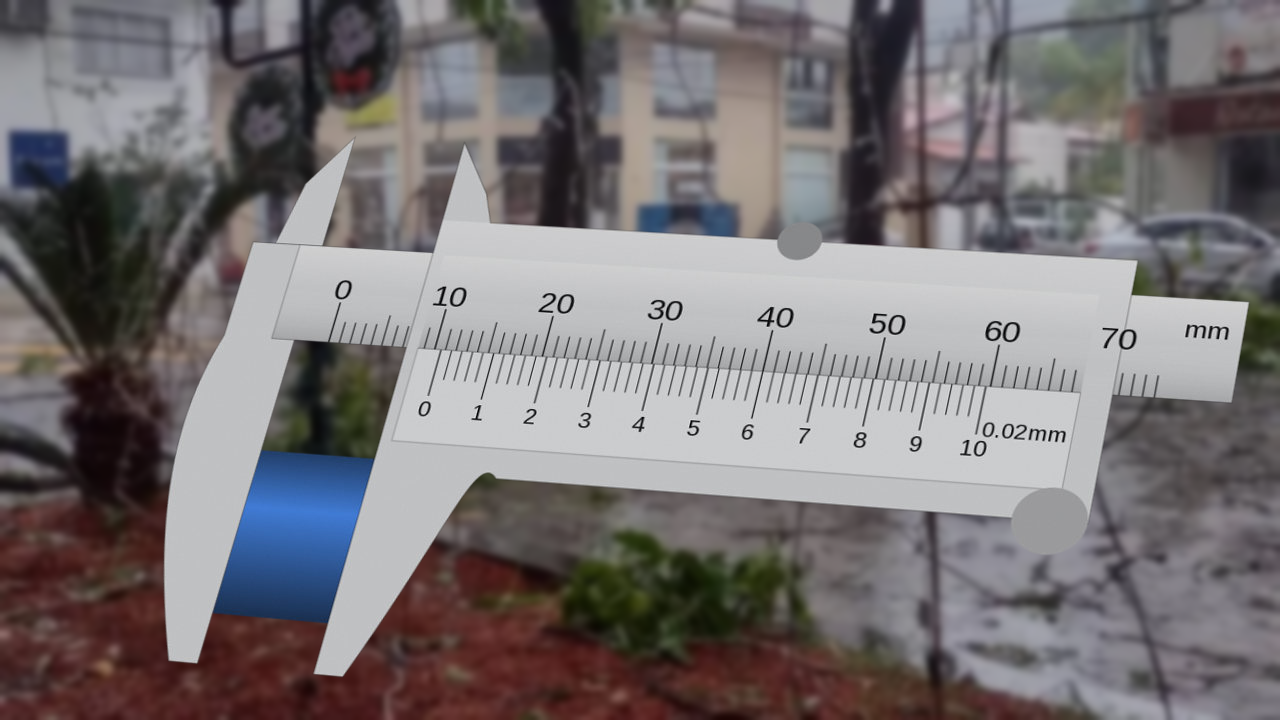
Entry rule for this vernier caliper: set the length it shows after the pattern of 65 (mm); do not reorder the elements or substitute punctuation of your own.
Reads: 10.6 (mm)
